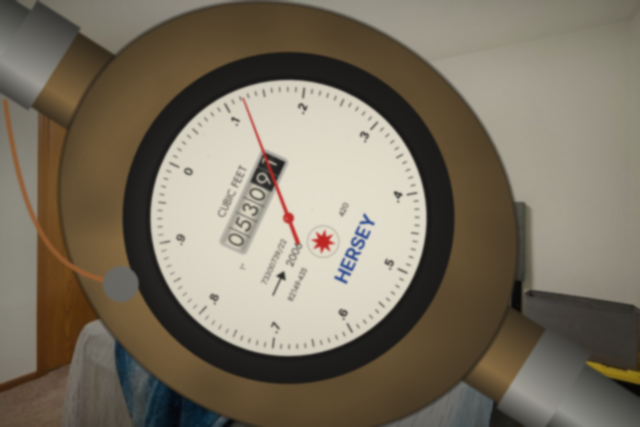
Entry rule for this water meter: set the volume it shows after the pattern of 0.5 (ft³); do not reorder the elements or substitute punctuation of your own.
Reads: 53091.12 (ft³)
